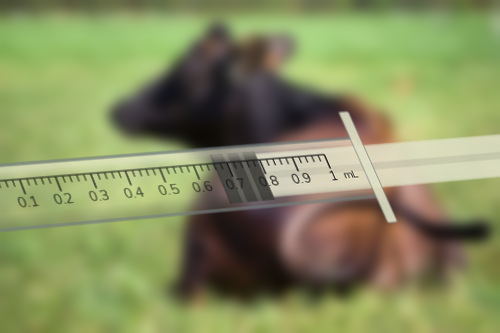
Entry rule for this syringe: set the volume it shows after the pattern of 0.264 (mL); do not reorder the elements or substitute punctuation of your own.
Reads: 0.66 (mL)
